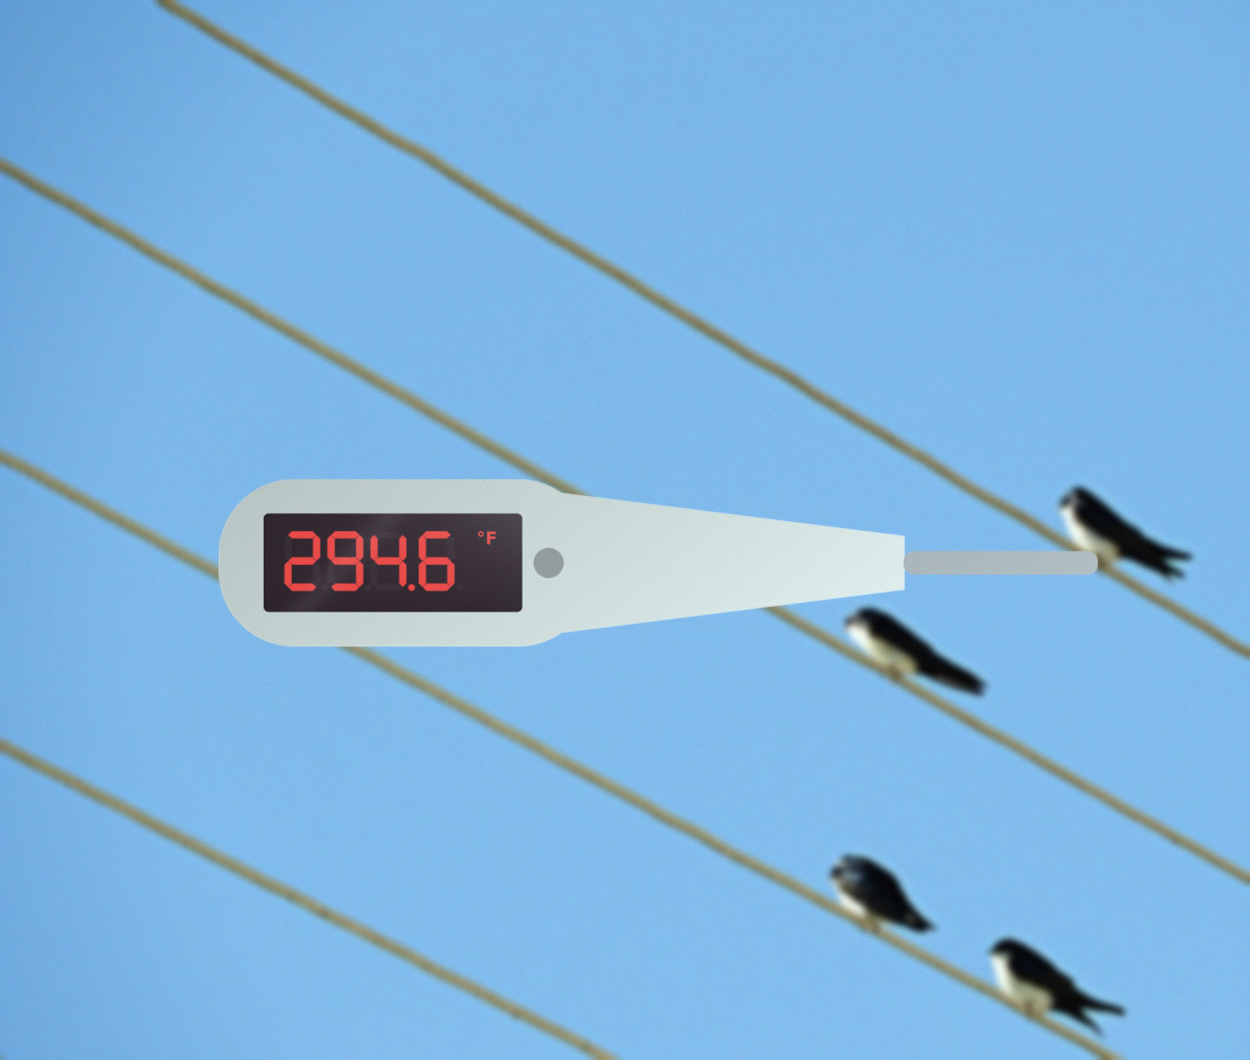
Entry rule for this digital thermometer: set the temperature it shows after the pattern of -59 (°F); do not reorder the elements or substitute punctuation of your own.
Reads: 294.6 (°F)
